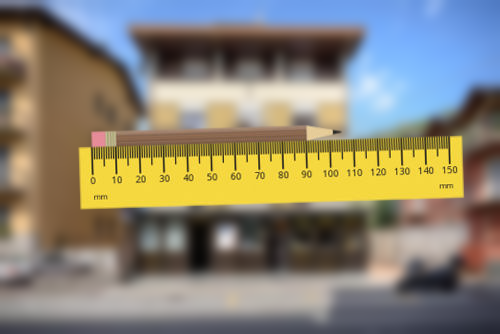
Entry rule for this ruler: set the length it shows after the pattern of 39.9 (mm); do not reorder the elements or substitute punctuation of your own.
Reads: 105 (mm)
